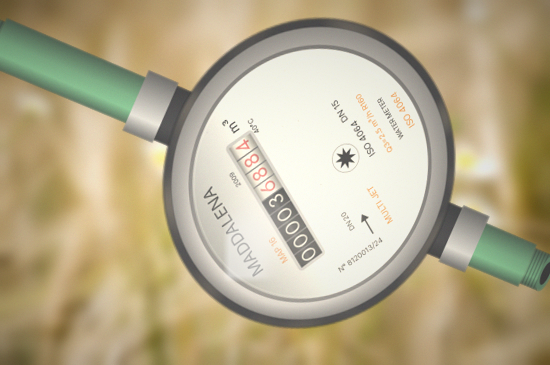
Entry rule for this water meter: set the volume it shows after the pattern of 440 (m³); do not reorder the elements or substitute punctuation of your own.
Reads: 3.6884 (m³)
